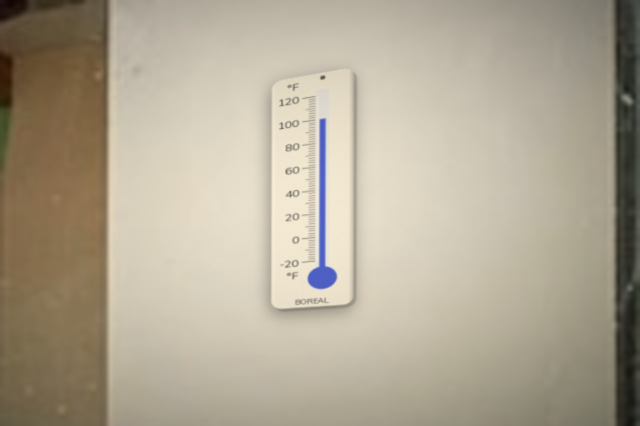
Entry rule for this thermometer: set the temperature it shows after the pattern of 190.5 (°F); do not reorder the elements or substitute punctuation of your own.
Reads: 100 (°F)
